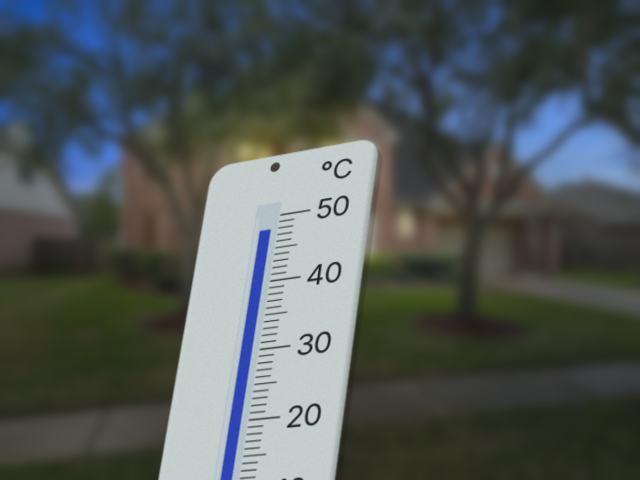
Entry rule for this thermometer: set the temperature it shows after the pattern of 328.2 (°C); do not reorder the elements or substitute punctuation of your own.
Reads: 48 (°C)
